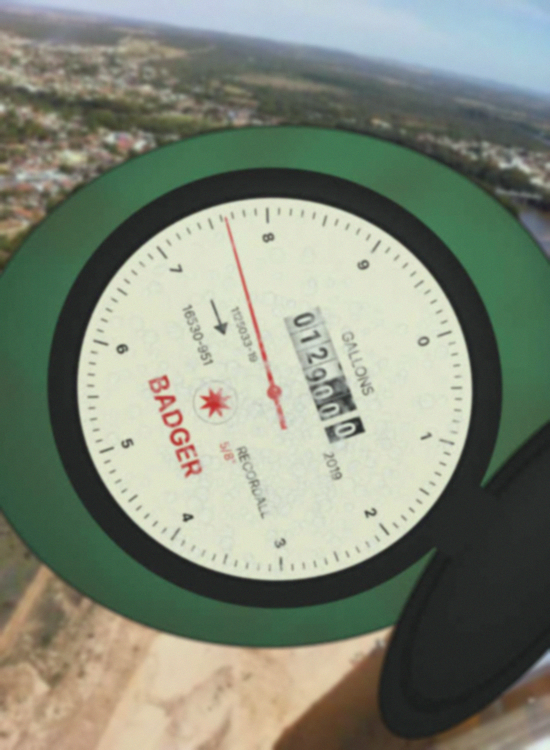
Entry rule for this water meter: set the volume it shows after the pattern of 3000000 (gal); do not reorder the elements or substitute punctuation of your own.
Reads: 128997.6 (gal)
